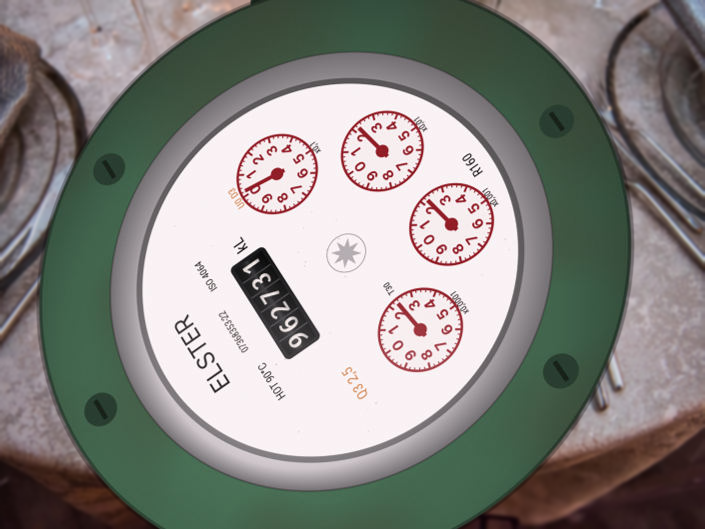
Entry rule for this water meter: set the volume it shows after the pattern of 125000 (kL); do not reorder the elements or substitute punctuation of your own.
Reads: 962731.0222 (kL)
